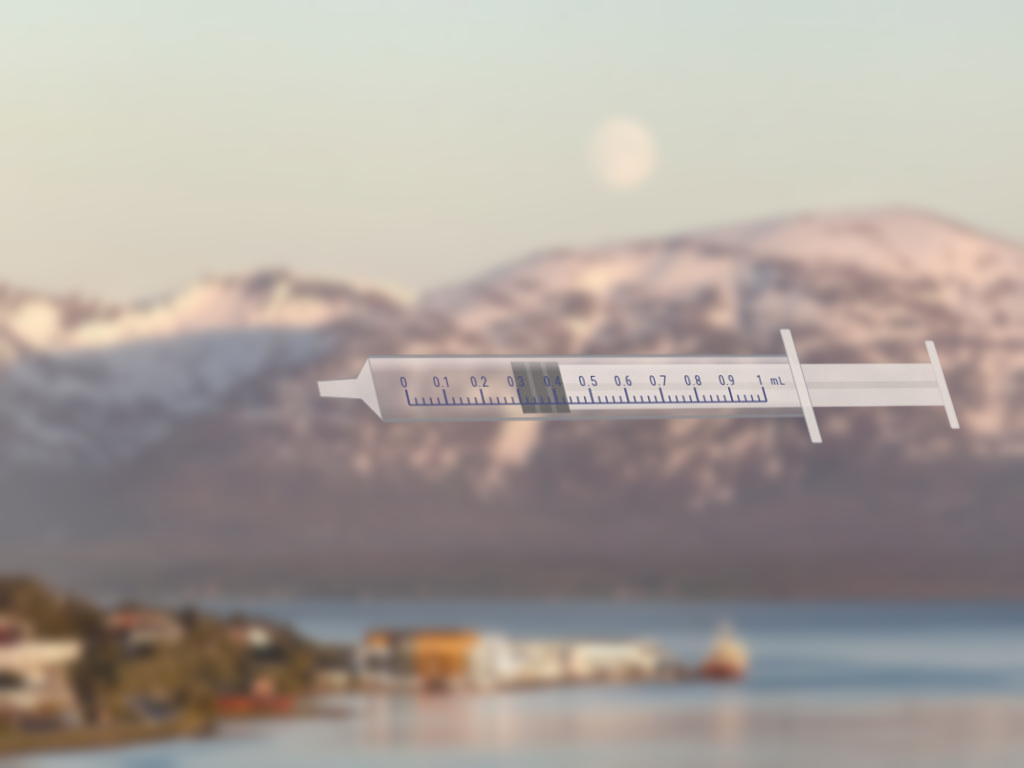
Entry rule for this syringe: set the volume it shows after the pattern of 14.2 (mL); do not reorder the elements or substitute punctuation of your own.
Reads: 0.3 (mL)
